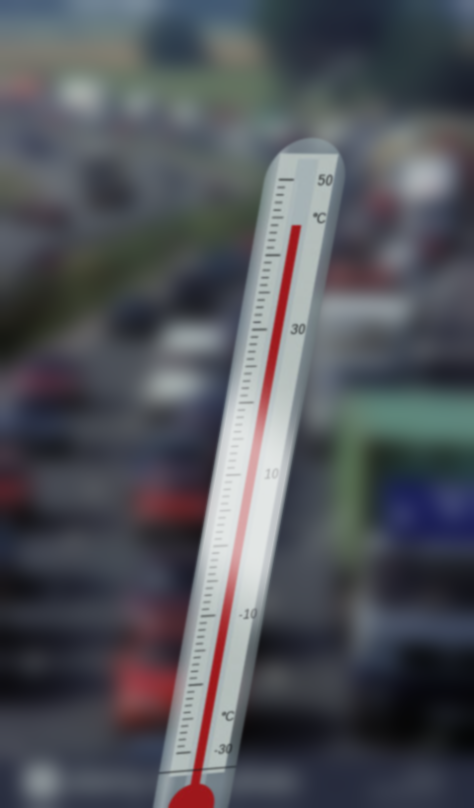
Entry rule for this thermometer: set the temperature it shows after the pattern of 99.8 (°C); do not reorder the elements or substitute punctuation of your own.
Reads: 44 (°C)
